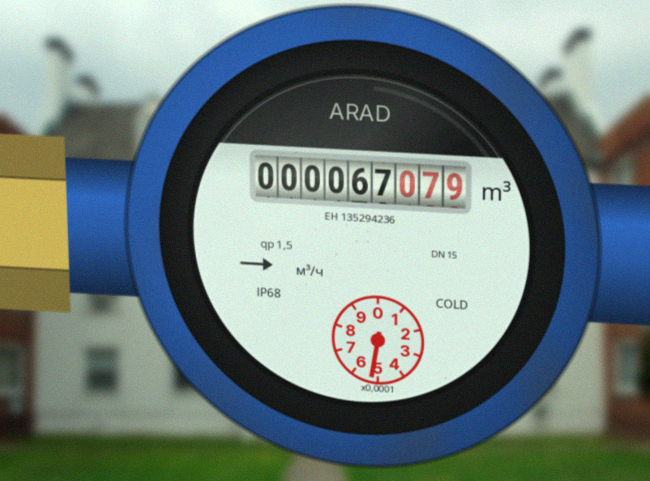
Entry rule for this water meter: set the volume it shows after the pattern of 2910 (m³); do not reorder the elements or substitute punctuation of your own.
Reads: 67.0795 (m³)
